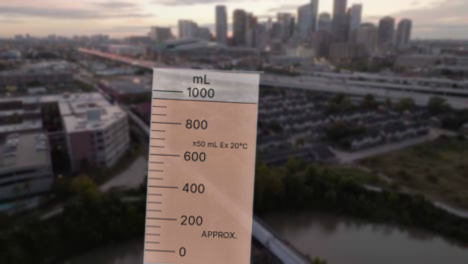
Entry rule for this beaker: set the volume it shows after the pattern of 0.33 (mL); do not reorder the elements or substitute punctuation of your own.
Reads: 950 (mL)
